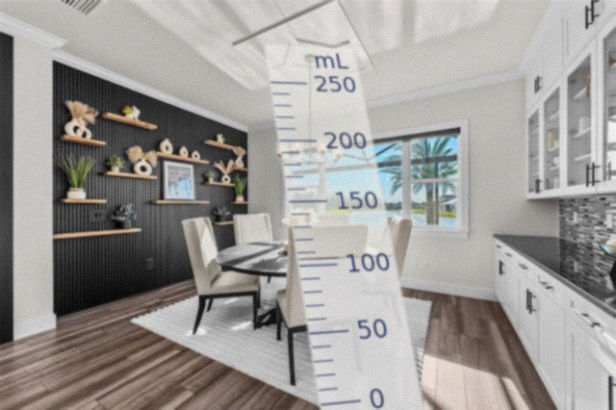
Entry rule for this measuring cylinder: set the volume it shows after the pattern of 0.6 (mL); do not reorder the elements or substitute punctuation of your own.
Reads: 105 (mL)
